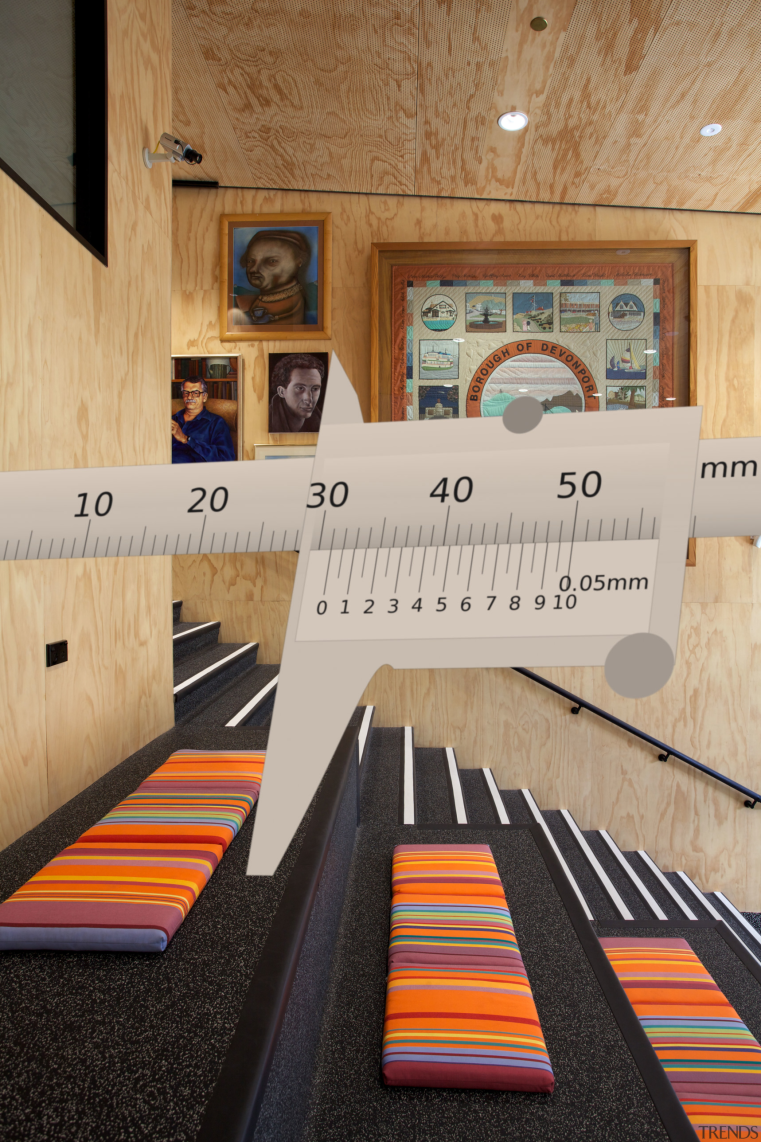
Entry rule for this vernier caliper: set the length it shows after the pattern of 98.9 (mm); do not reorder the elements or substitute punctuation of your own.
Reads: 31.0 (mm)
